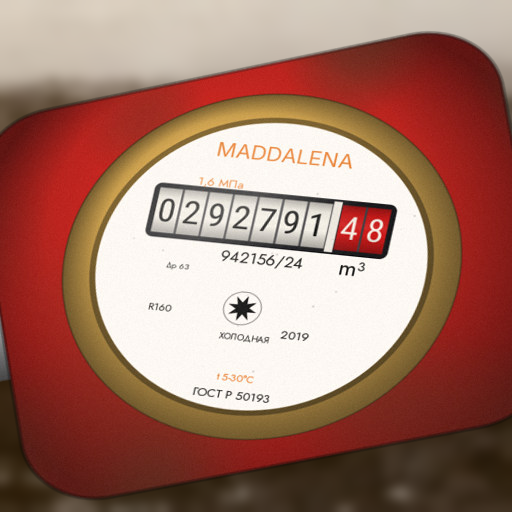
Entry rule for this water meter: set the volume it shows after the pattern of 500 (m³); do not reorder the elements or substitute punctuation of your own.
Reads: 292791.48 (m³)
